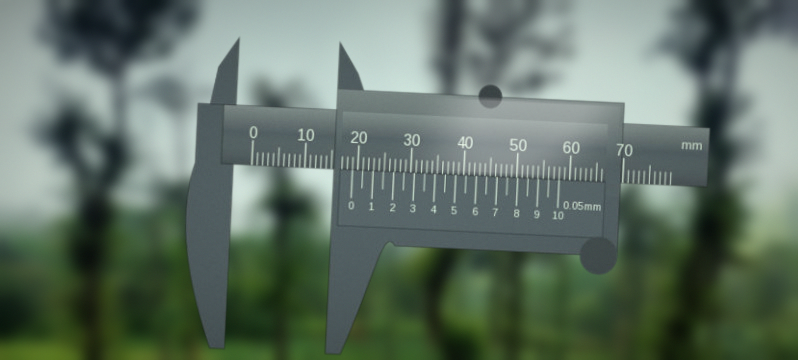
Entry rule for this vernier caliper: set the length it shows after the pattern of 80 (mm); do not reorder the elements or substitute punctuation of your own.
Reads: 19.0 (mm)
